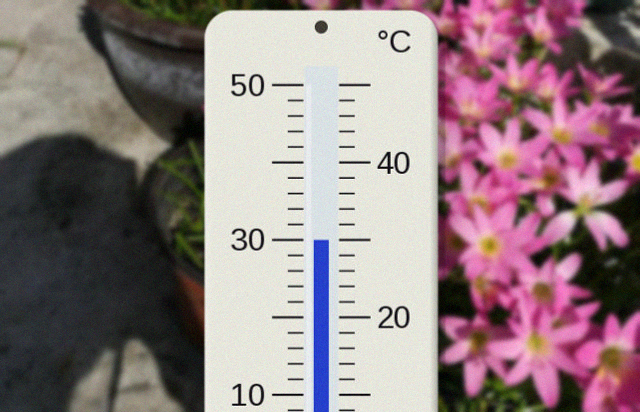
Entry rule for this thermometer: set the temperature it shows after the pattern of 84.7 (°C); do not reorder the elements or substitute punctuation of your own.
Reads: 30 (°C)
